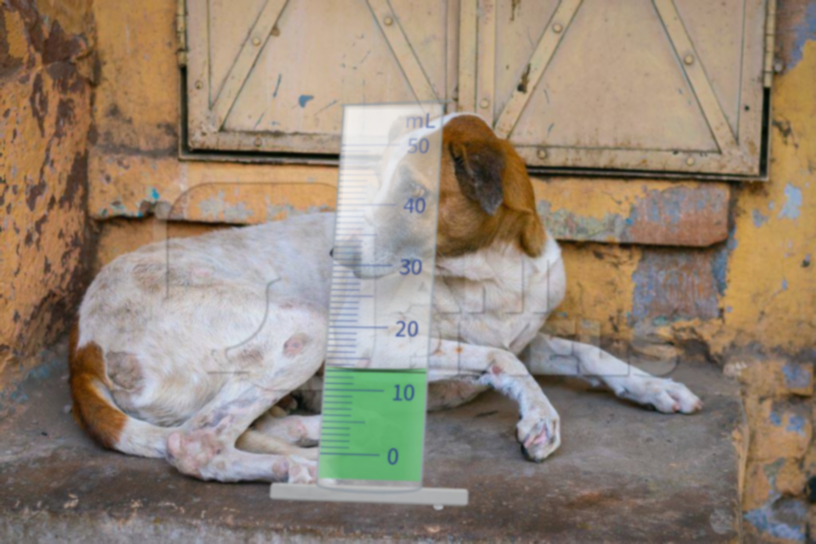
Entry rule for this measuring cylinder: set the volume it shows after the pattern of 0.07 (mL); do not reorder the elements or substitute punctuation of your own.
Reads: 13 (mL)
